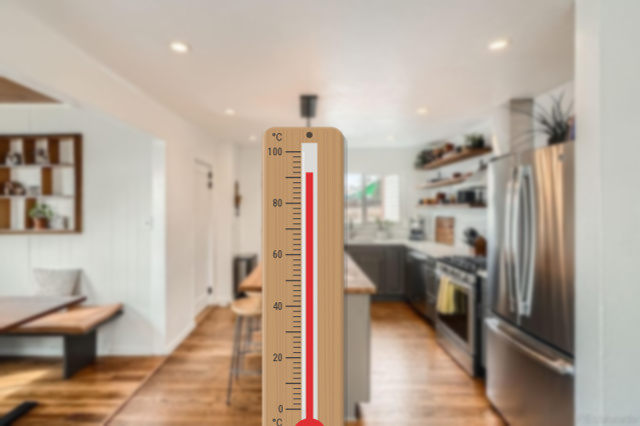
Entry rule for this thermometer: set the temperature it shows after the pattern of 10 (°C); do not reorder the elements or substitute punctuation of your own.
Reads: 92 (°C)
